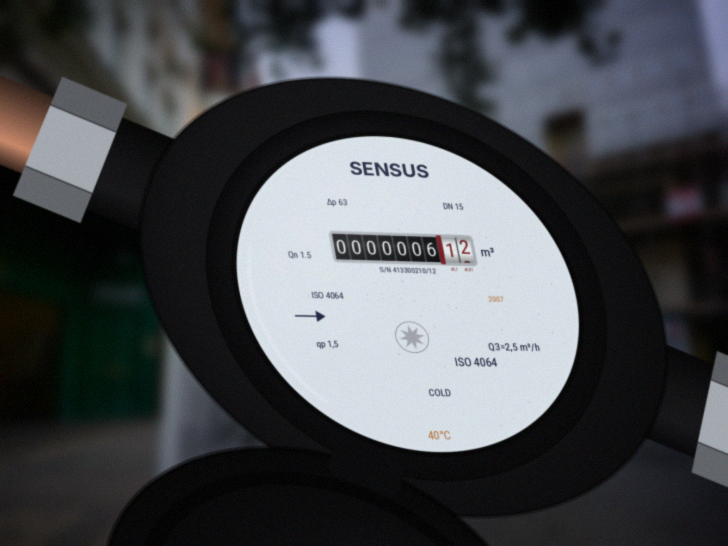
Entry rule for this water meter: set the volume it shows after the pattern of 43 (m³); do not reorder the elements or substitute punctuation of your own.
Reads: 6.12 (m³)
